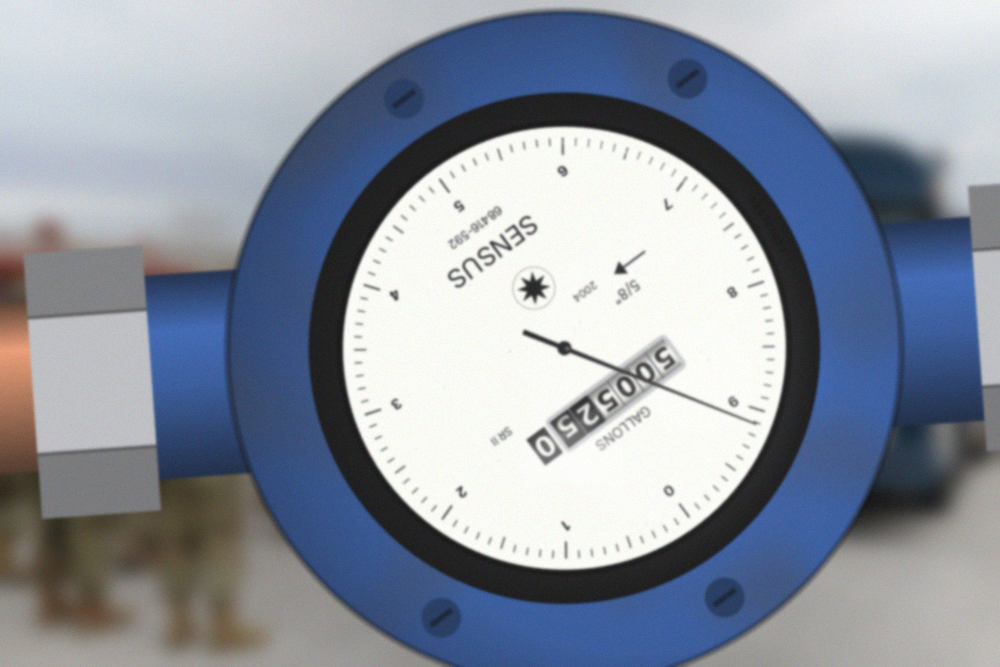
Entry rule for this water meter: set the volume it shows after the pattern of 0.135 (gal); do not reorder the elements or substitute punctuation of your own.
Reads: 5005249.1 (gal)
